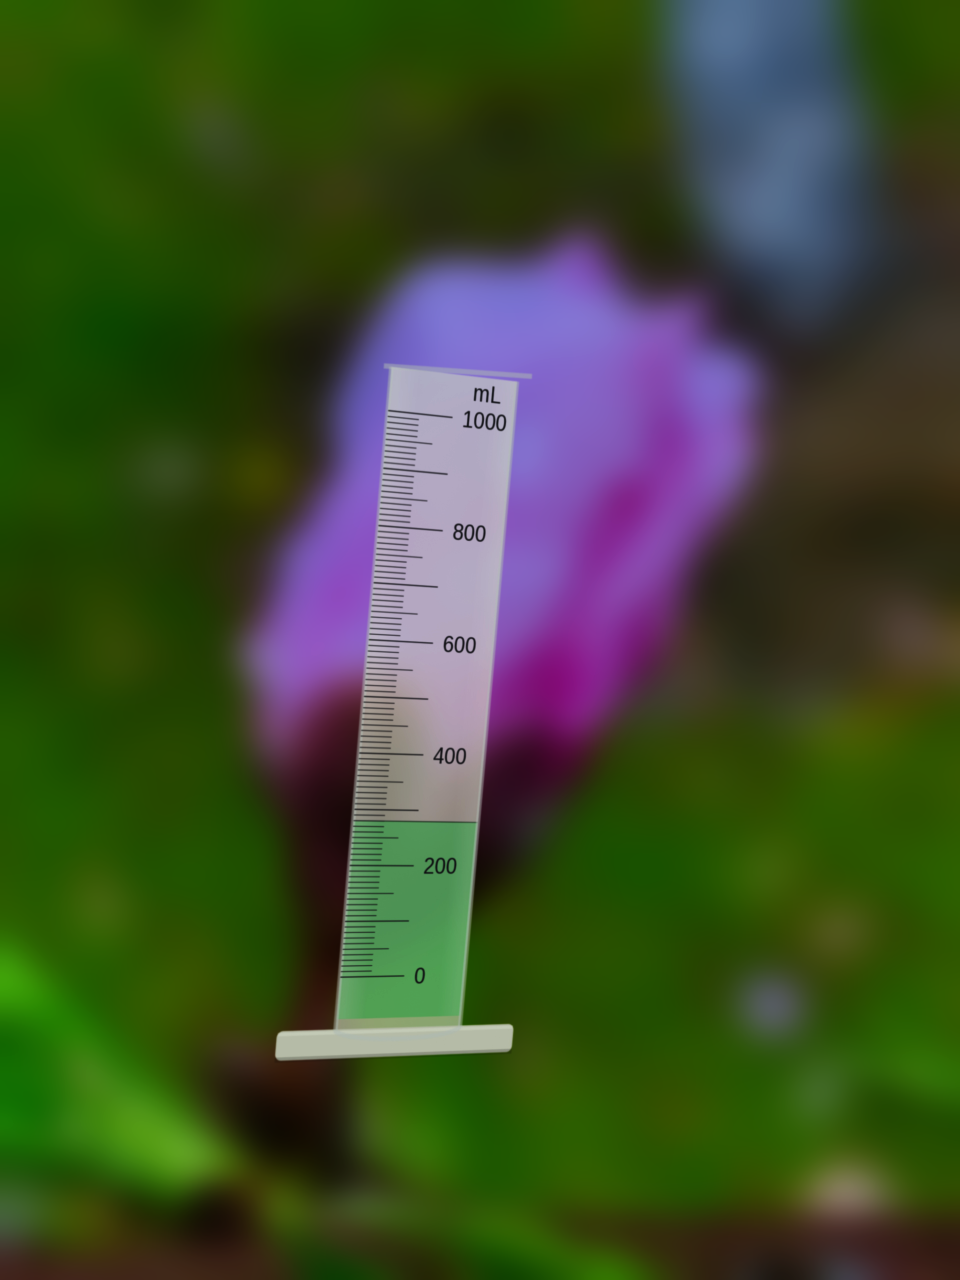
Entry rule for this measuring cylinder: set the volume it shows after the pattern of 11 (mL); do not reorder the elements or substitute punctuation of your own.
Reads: 280 (mL)
